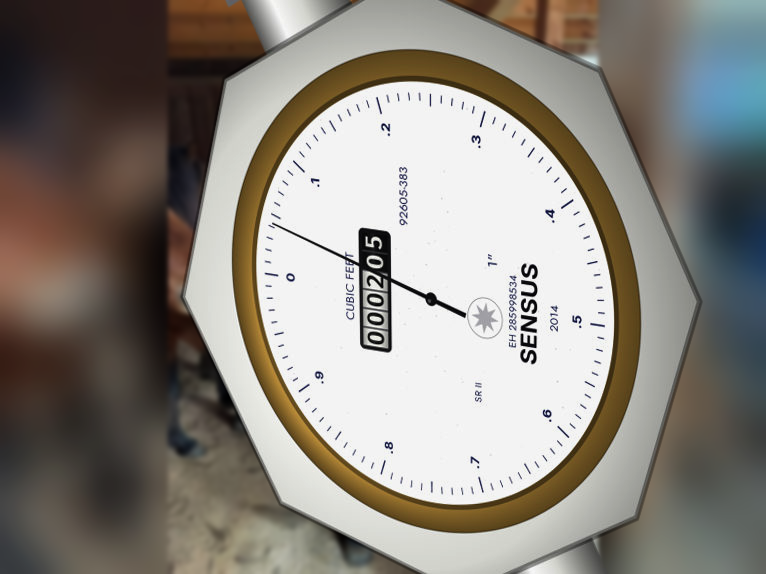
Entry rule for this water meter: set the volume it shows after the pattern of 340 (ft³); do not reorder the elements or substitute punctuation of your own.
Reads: 205.04 (ft³)
